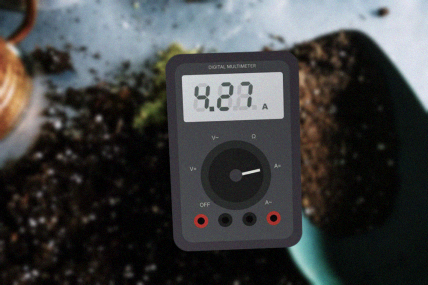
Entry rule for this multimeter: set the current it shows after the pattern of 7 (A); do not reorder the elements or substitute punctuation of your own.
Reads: 4.27 (A)
